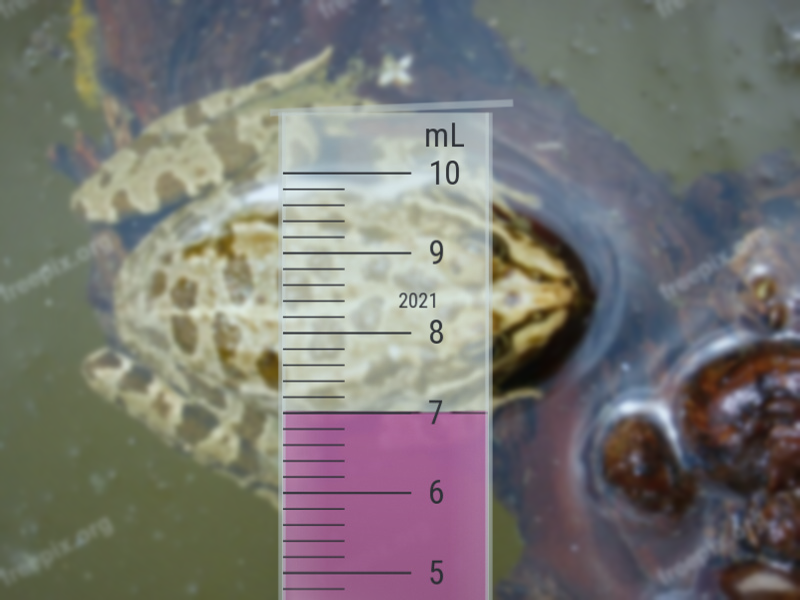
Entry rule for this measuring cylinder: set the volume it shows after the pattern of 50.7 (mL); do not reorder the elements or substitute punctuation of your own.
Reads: 7 (mL)
